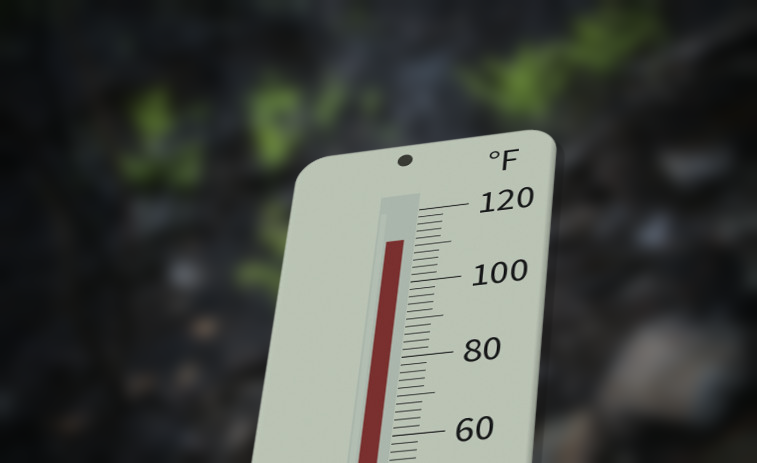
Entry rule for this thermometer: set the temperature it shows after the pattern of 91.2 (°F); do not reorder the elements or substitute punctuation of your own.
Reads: 112 (°F)
